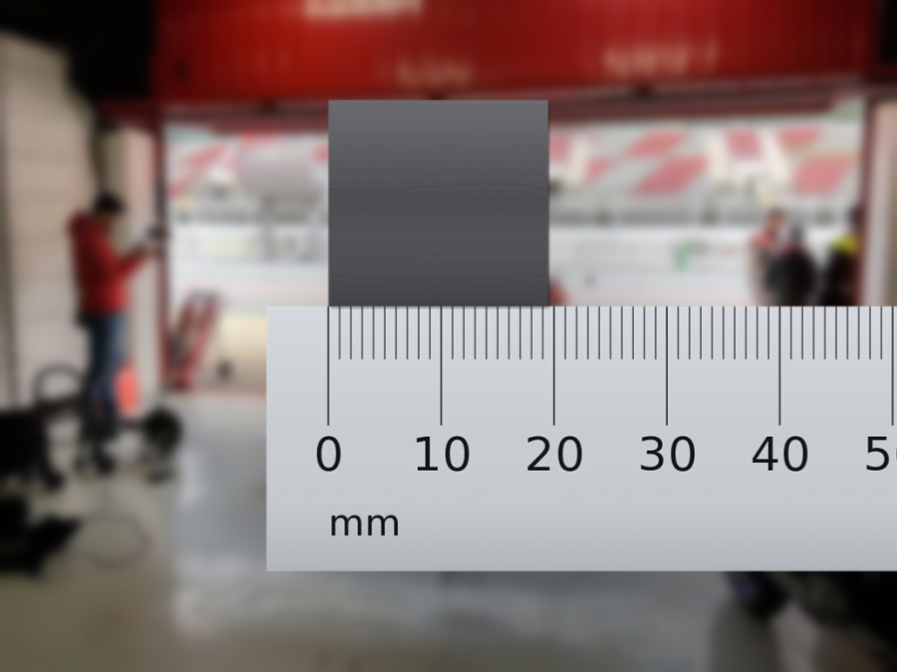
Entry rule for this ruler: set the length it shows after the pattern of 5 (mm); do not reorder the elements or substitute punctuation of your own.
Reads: 19.5 (mm)
